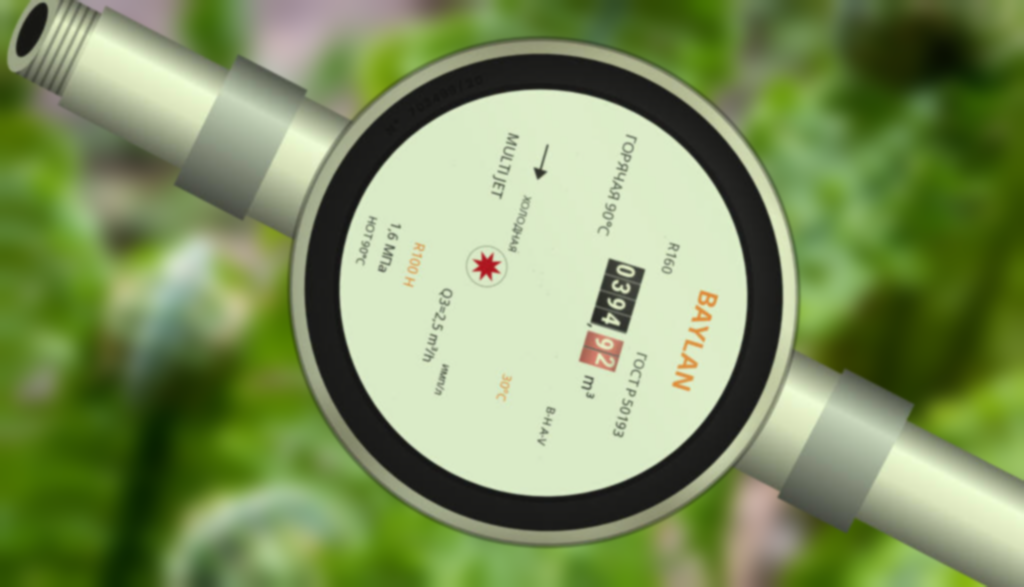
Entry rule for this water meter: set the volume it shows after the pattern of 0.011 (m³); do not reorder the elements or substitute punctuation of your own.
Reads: 394.92 (m³)
